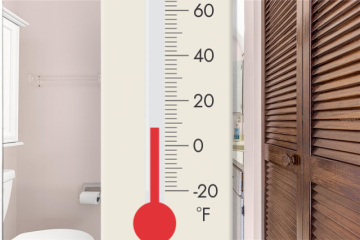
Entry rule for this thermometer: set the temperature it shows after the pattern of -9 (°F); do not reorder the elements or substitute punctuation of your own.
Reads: 8 (°F)
